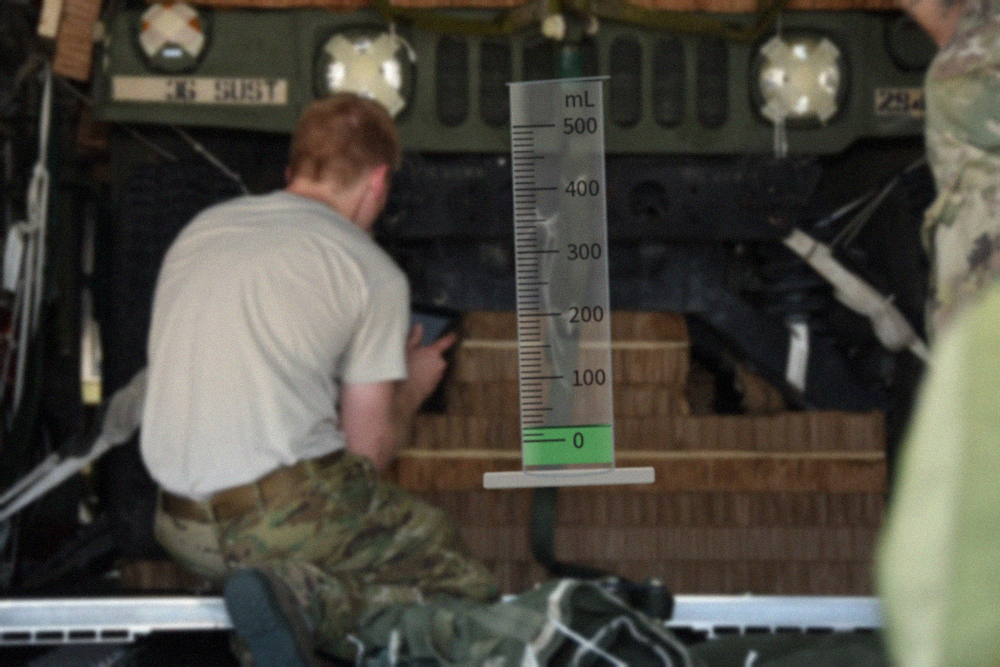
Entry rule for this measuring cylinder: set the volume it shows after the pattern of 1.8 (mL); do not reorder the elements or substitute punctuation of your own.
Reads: 20 (mL)
